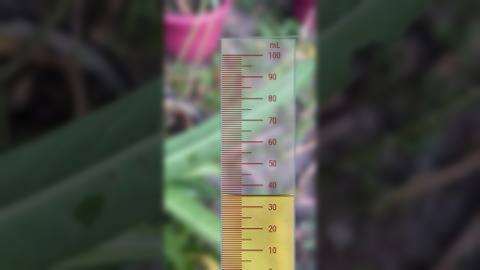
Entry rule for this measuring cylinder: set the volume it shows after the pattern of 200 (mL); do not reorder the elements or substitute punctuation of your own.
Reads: 35 (mL)
